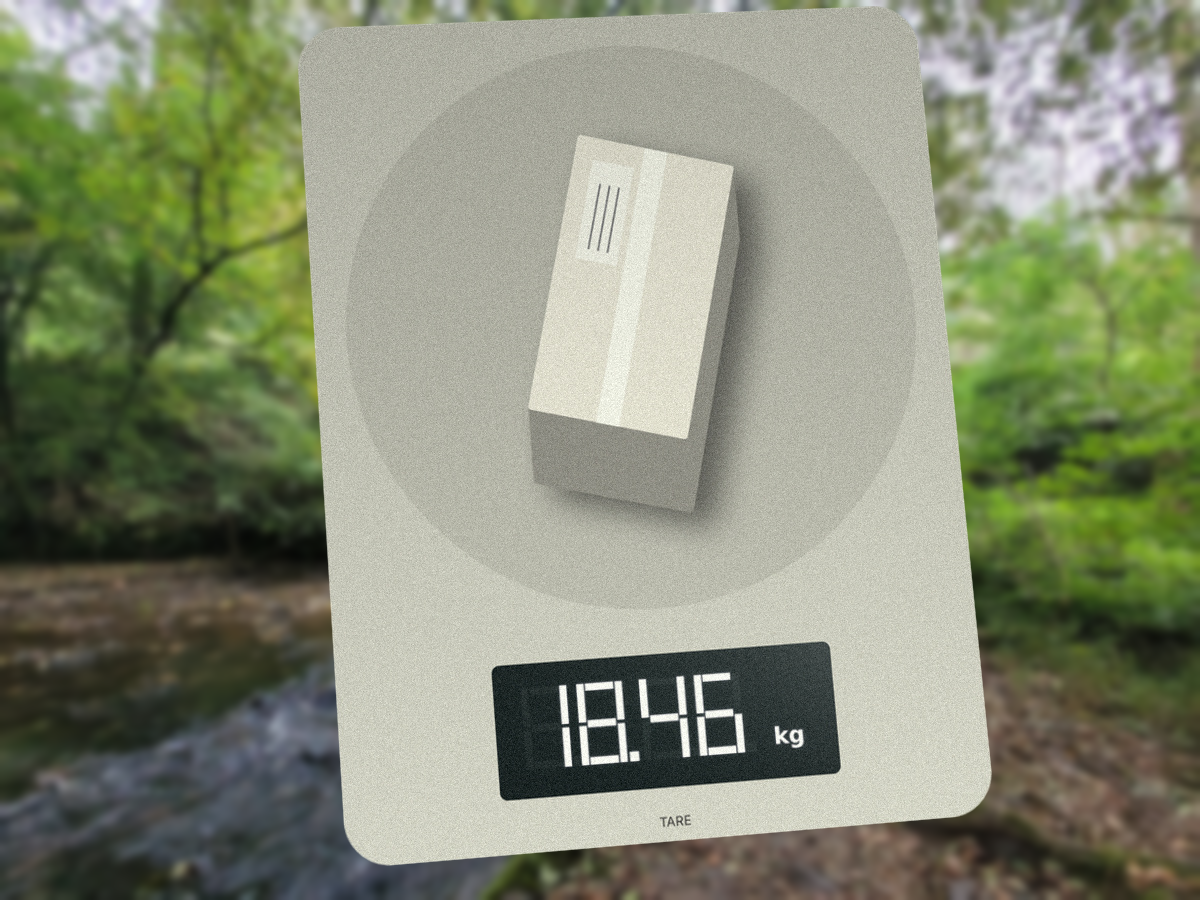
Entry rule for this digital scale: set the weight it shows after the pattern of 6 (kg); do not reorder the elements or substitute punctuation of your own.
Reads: 18.46 (kg)
